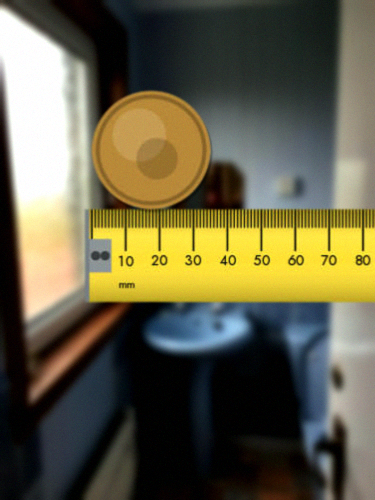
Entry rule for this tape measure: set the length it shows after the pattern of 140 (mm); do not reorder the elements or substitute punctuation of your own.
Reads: 35 (mm)
